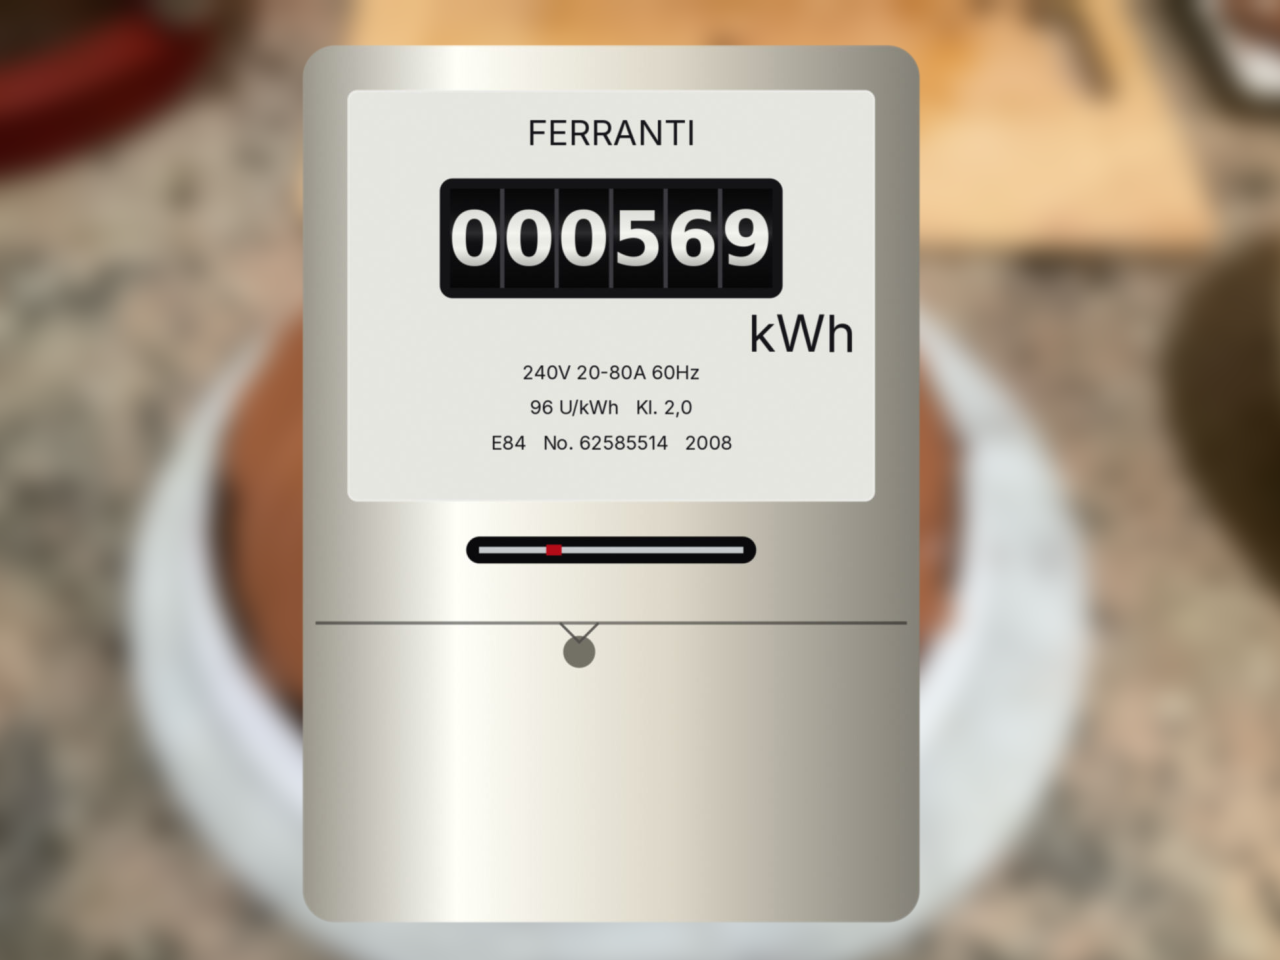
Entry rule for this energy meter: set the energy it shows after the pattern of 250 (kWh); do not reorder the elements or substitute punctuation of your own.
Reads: 569 (kWh)
